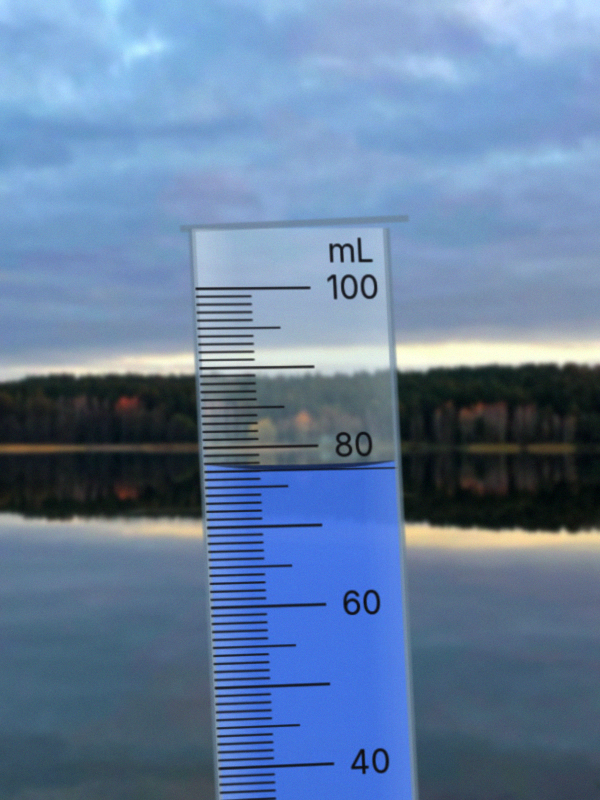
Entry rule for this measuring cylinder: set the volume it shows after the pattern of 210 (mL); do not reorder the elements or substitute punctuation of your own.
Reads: 77 (mL)
